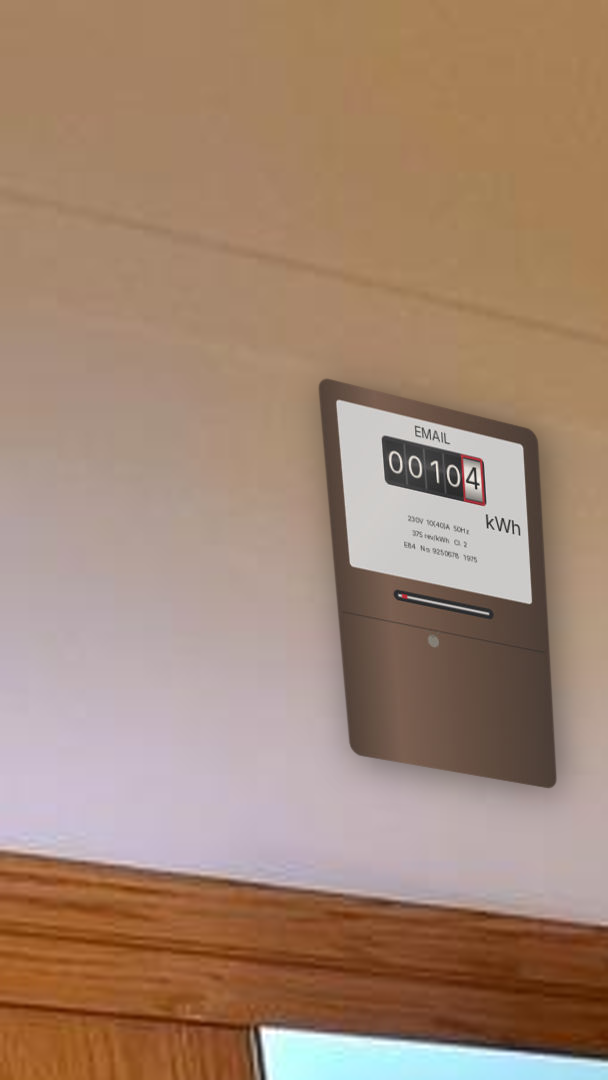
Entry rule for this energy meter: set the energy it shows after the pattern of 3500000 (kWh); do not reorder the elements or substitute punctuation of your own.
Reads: 10.4 (kWh)
